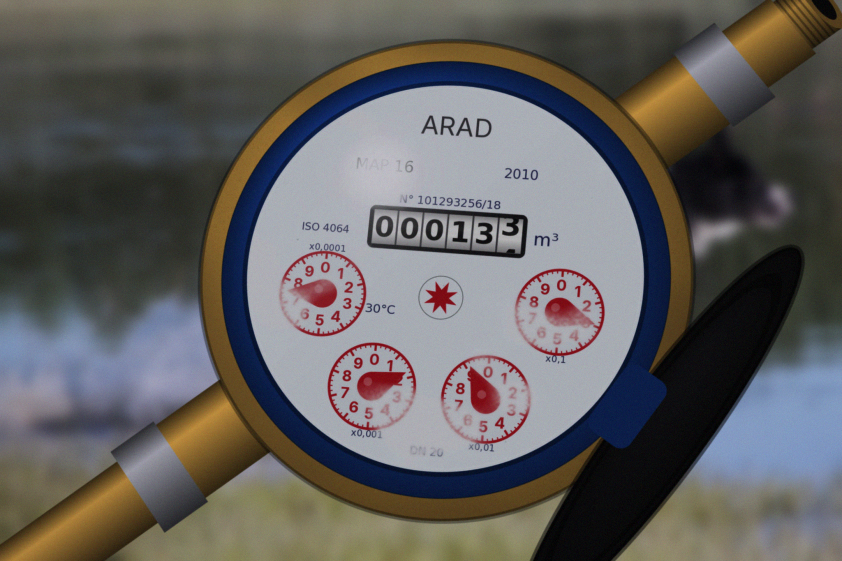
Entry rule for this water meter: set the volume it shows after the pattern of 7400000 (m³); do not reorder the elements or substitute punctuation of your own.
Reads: 133.2917 (m³)
